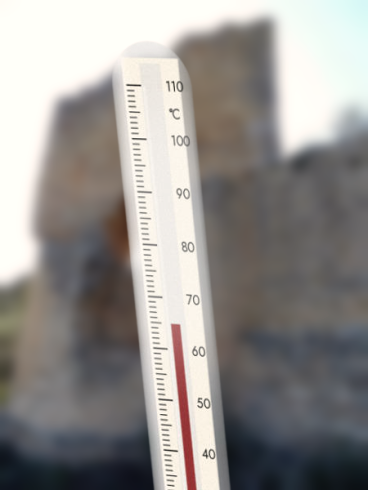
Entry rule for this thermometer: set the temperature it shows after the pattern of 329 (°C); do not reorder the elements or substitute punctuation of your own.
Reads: 65 (°C)
